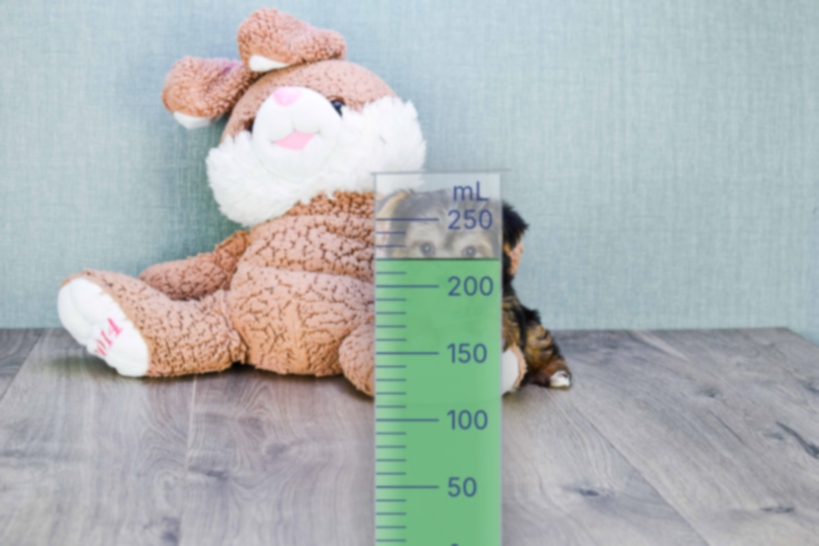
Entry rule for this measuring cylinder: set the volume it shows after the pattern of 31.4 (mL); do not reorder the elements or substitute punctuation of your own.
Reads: 220 (mL)
